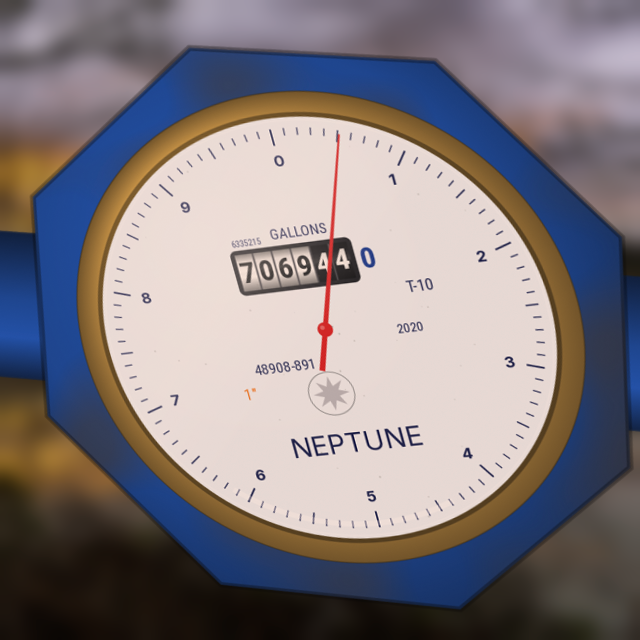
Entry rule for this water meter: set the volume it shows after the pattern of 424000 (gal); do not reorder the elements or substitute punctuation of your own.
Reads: 7069440.5 (gal)
